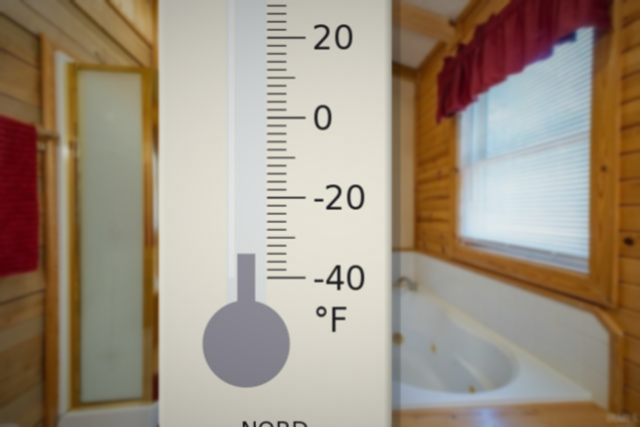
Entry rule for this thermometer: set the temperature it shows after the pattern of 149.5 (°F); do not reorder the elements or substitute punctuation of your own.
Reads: -34 (°F)
